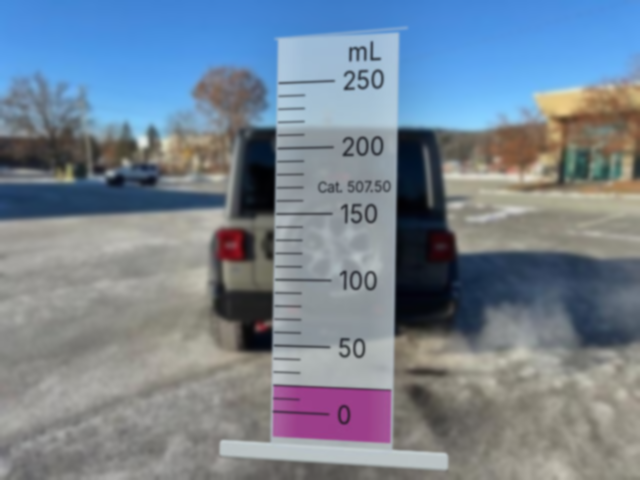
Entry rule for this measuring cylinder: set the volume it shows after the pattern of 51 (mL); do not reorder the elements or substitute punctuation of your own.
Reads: 20 (mL)
